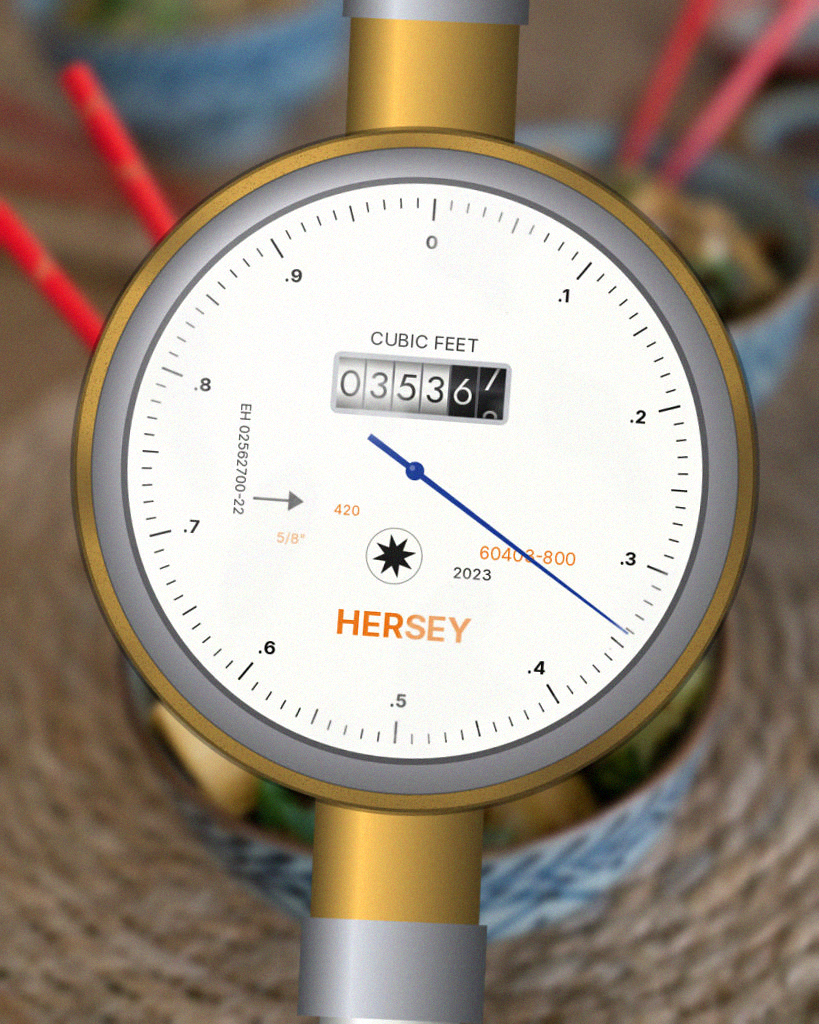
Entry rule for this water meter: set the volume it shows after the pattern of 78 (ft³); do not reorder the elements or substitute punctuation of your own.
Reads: 35367.34 (ft³)
